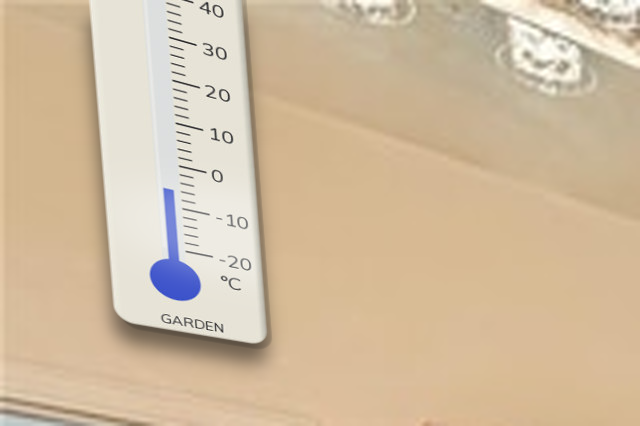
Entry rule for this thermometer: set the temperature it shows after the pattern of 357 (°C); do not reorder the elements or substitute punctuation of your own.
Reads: -6 (°C)
